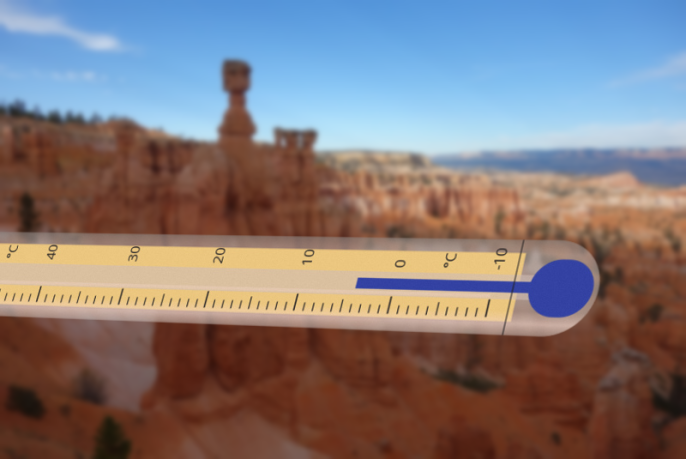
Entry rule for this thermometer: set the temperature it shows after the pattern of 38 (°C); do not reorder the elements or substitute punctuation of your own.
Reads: 4 (°C)
